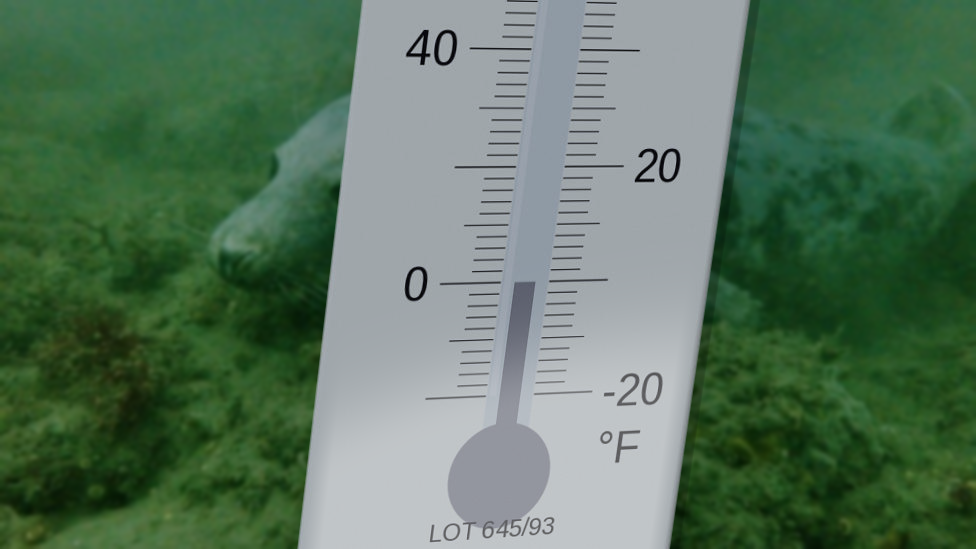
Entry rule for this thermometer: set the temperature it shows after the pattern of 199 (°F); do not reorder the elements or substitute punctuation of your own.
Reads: 0 (°F)
